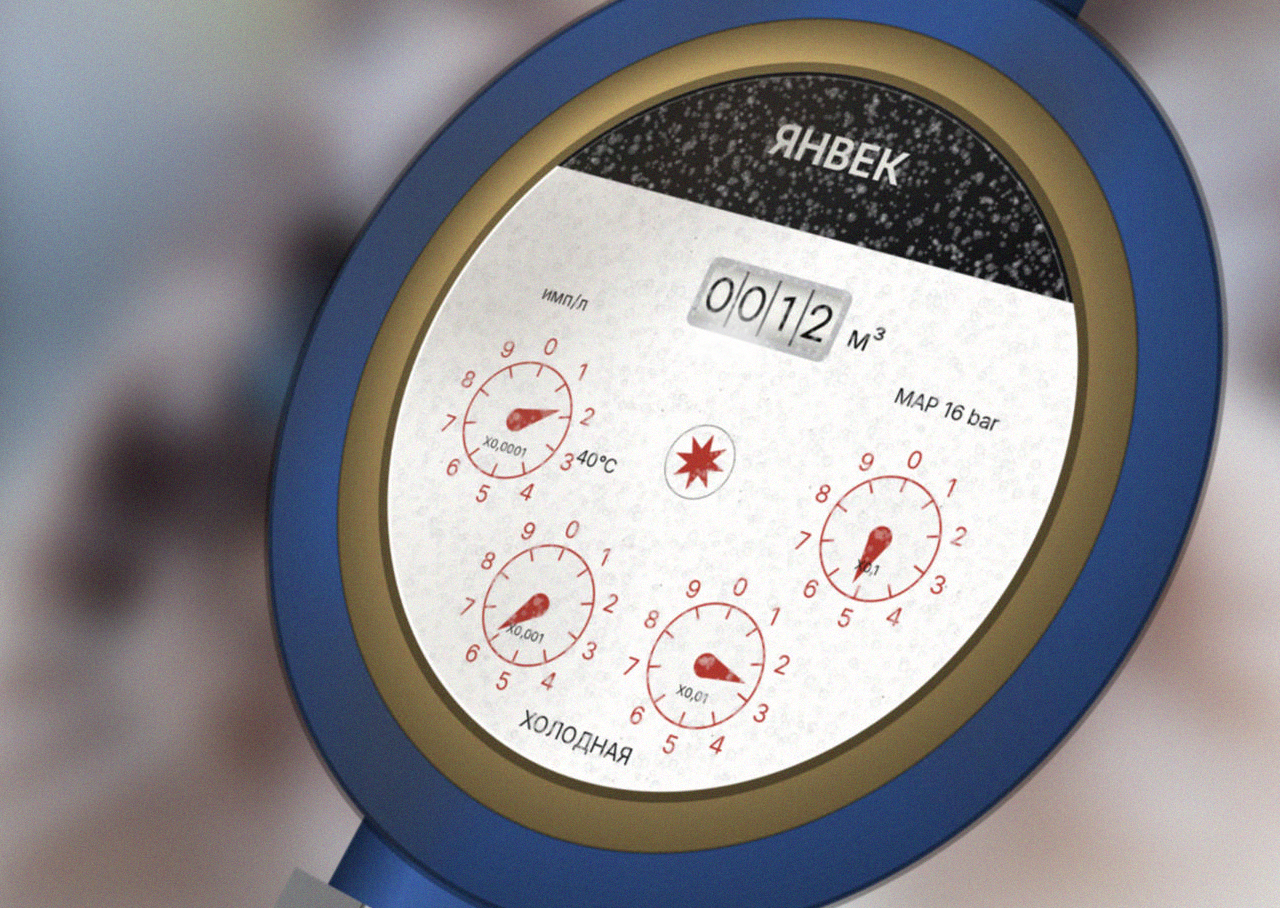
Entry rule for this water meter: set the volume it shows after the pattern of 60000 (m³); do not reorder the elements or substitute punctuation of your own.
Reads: 12.5261 (m³)
